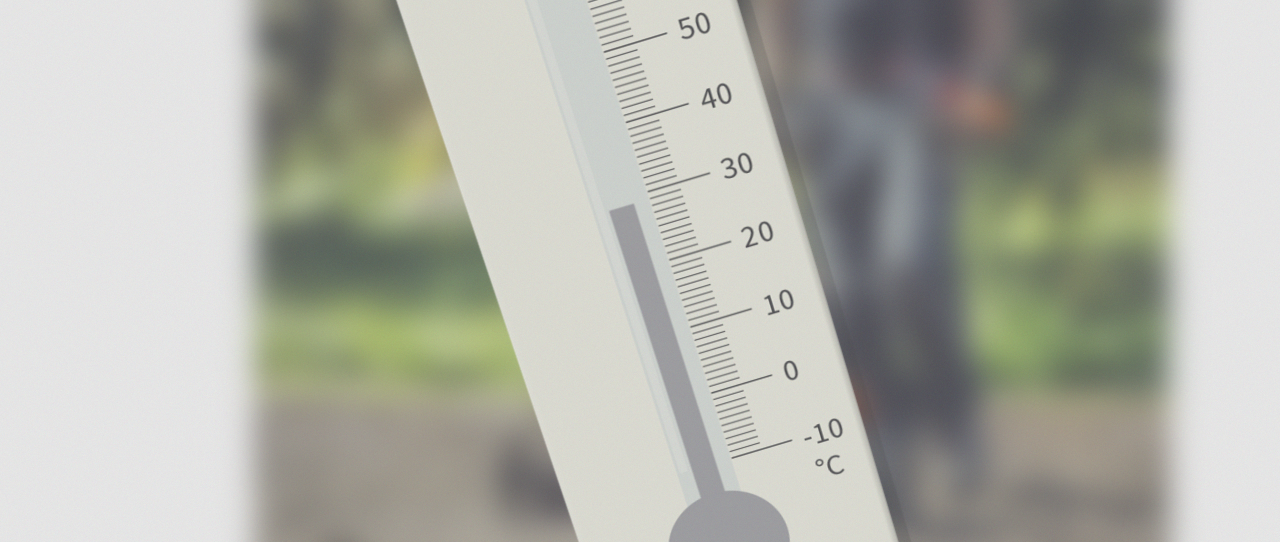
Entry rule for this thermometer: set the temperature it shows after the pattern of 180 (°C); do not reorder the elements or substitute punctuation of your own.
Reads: 29 (°C)
